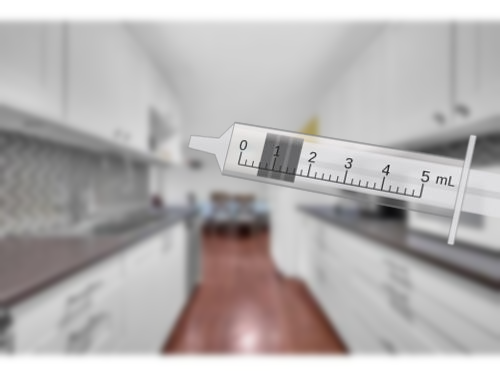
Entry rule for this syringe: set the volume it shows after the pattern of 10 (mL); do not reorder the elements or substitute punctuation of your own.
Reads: 0.6 (mL)
